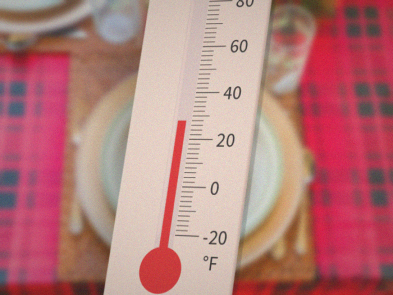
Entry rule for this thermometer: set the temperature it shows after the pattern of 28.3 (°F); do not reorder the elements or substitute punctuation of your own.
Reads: 28 (°F)
